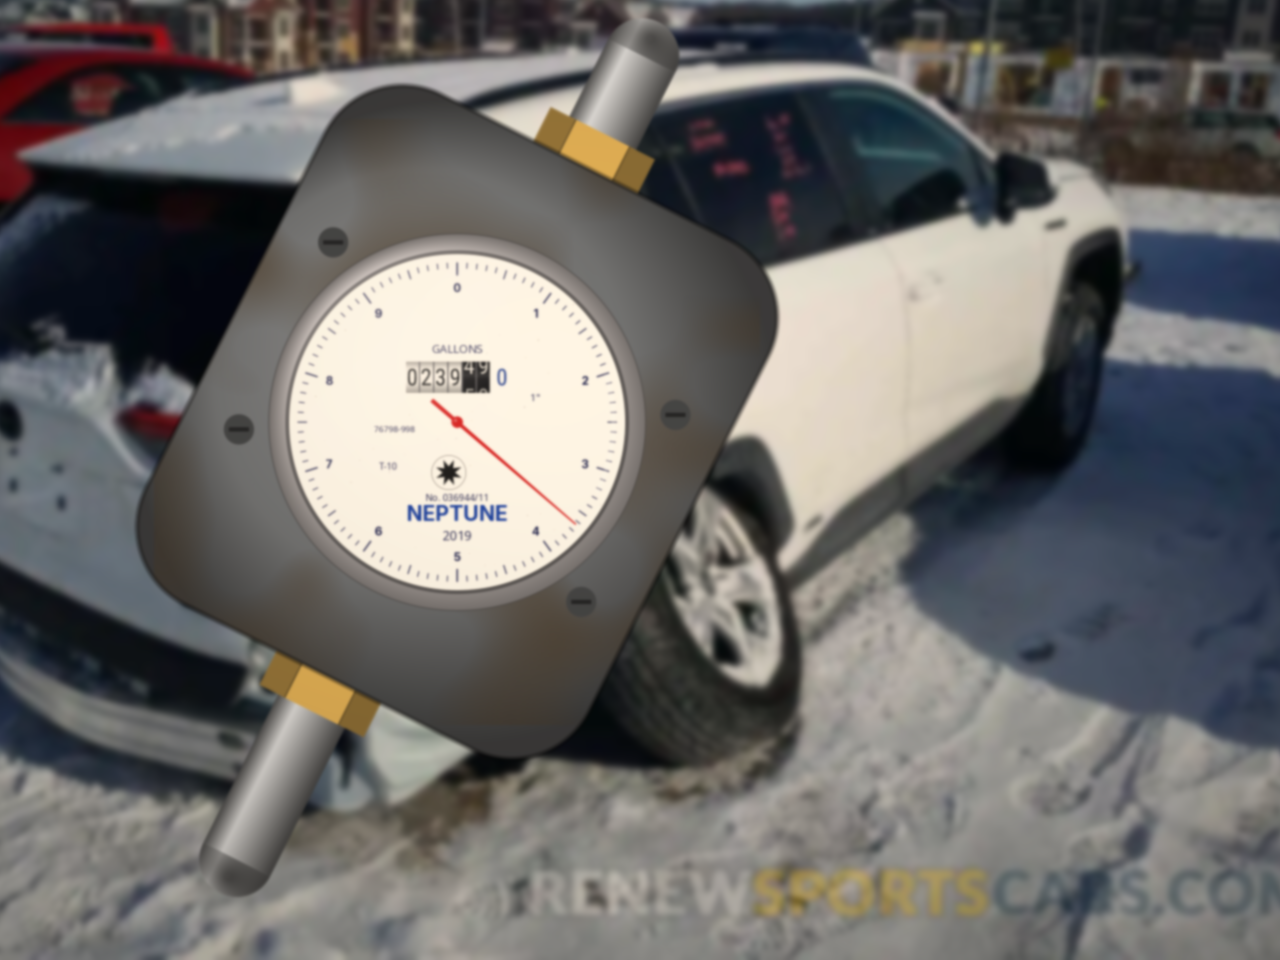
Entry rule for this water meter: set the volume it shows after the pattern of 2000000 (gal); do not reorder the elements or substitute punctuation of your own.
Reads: 239493.6 (gal)
